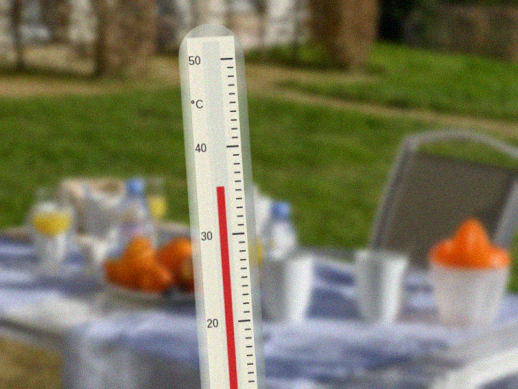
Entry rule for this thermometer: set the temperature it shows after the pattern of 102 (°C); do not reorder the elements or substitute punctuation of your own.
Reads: 35.5 (°C)
